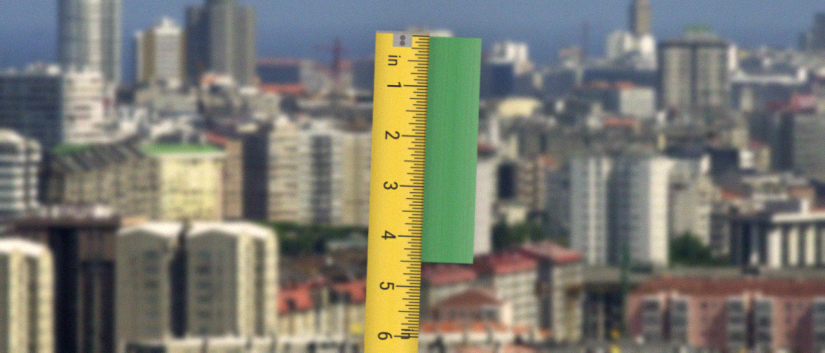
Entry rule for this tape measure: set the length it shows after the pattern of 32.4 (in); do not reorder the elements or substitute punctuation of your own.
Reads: 4.5 (in)
